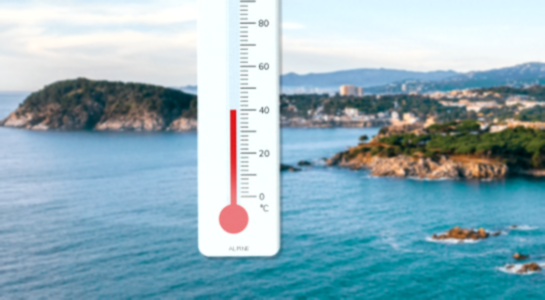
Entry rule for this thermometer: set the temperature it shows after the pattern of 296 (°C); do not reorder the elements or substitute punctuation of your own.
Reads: 40 (°C)
